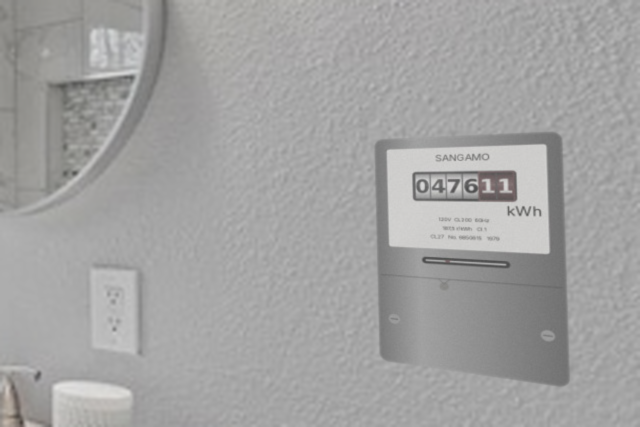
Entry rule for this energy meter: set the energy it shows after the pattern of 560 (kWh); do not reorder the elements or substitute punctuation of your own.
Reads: 476.11 (kWh)
